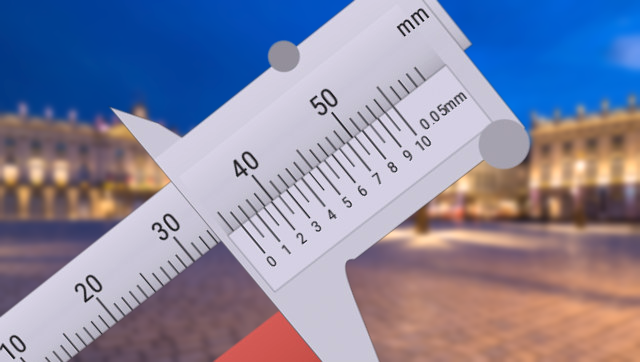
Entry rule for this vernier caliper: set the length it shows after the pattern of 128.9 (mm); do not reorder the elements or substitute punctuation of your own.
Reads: 36.0 (mm)
